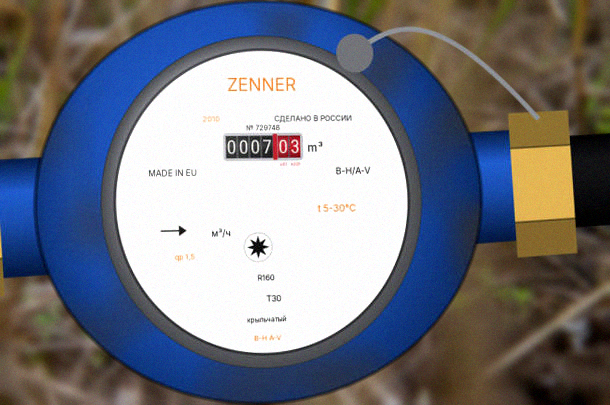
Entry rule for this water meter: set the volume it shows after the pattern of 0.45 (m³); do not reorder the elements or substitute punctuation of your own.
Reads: 7.03 (m³)
